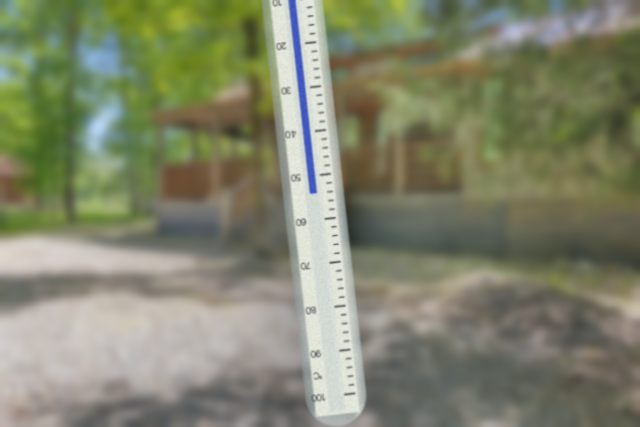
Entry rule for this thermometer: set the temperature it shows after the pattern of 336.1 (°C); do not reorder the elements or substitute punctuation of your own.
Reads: 54 (°C)
